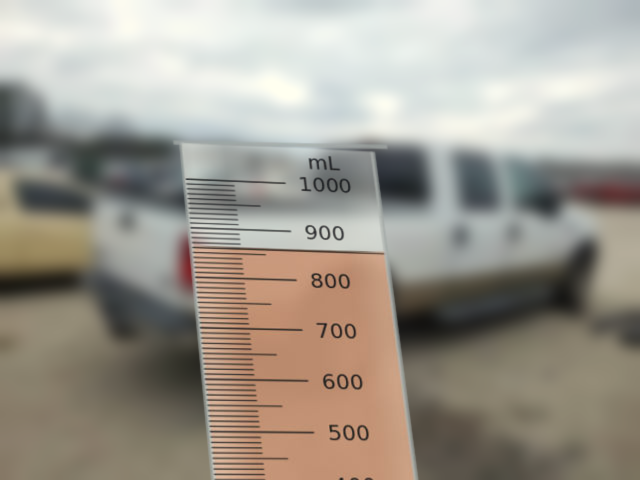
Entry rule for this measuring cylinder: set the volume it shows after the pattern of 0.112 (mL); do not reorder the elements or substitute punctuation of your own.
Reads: 860 (mL)
